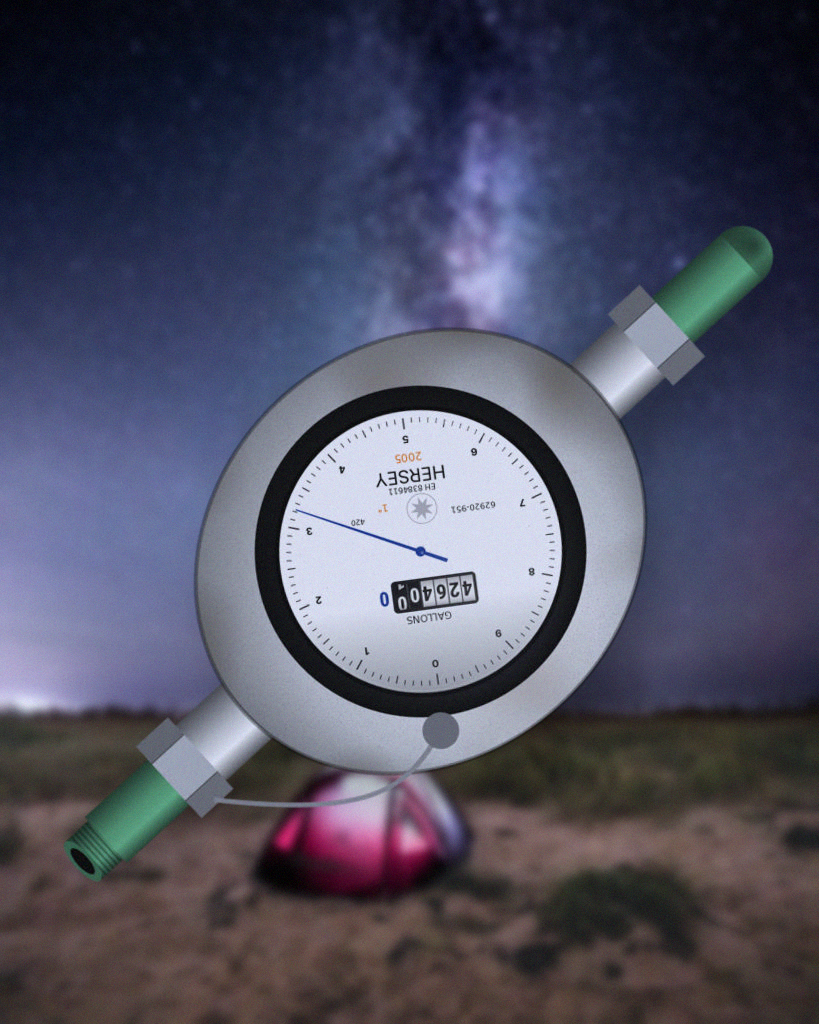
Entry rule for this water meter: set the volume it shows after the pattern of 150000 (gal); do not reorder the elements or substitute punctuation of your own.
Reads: 4264003.2 (gal)
